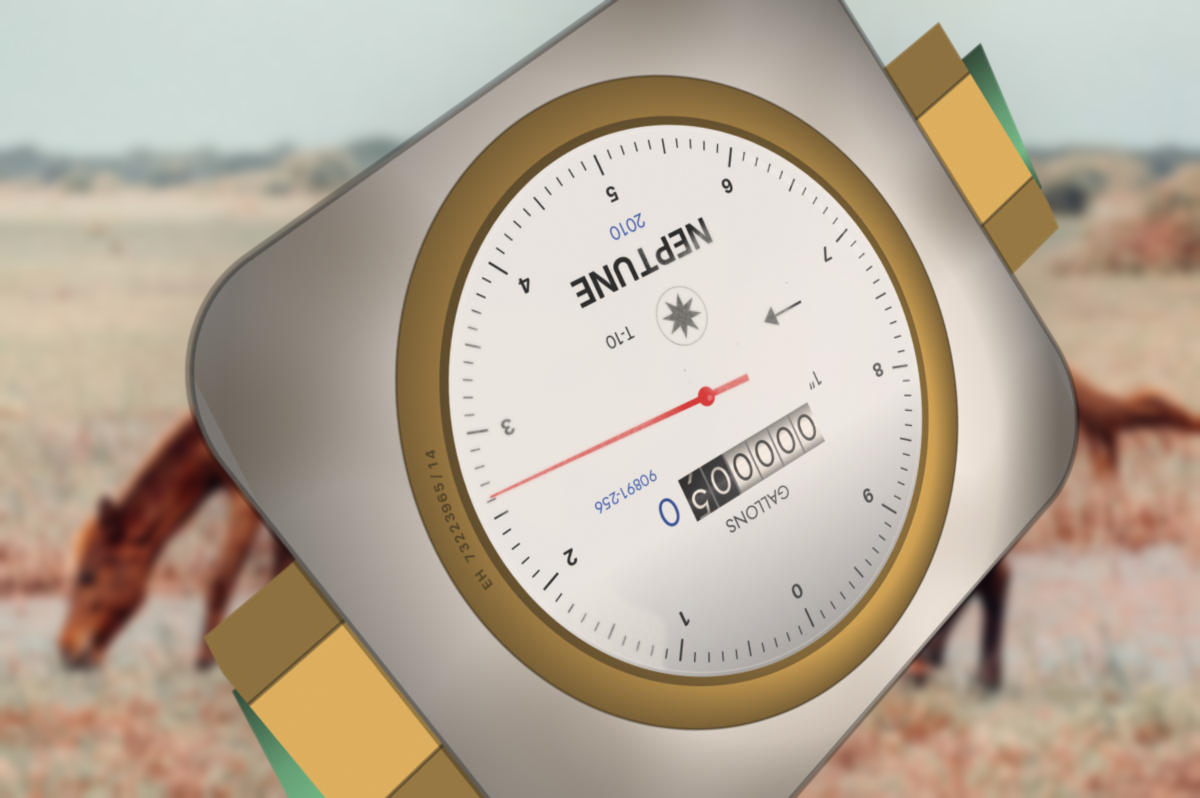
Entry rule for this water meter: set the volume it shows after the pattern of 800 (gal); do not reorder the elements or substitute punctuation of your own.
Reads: 52.6 (gal)
